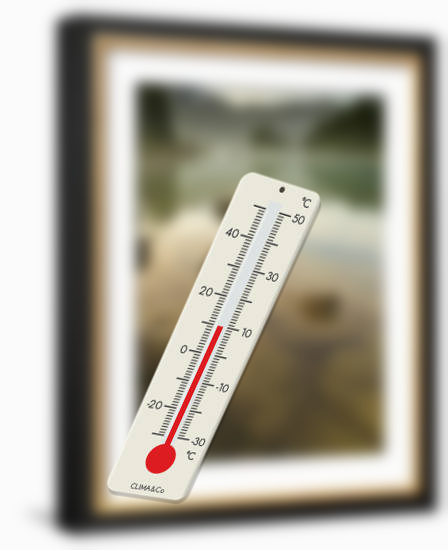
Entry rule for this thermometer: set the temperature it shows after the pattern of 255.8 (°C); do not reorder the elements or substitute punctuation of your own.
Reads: 10 (°C)
